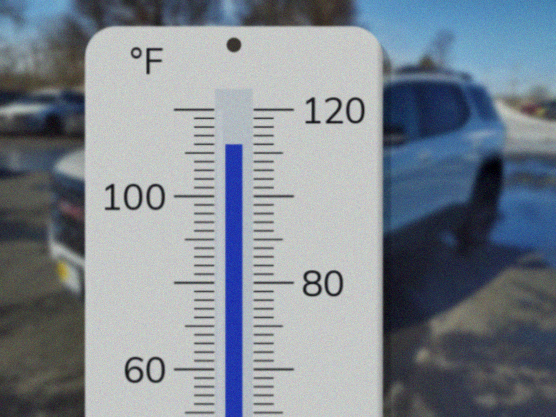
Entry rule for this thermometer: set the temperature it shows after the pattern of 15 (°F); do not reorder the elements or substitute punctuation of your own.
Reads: 112 (°F)
